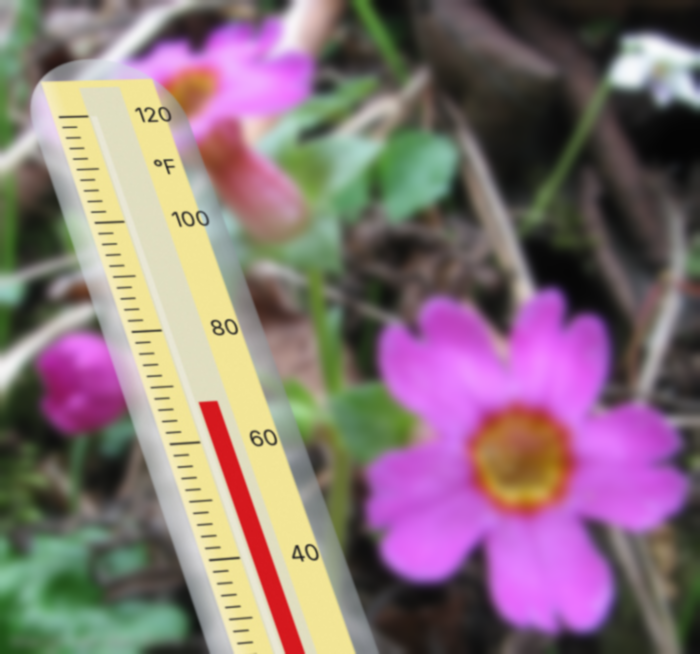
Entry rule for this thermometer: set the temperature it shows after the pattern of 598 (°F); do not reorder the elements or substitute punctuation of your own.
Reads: 67 (°F)
